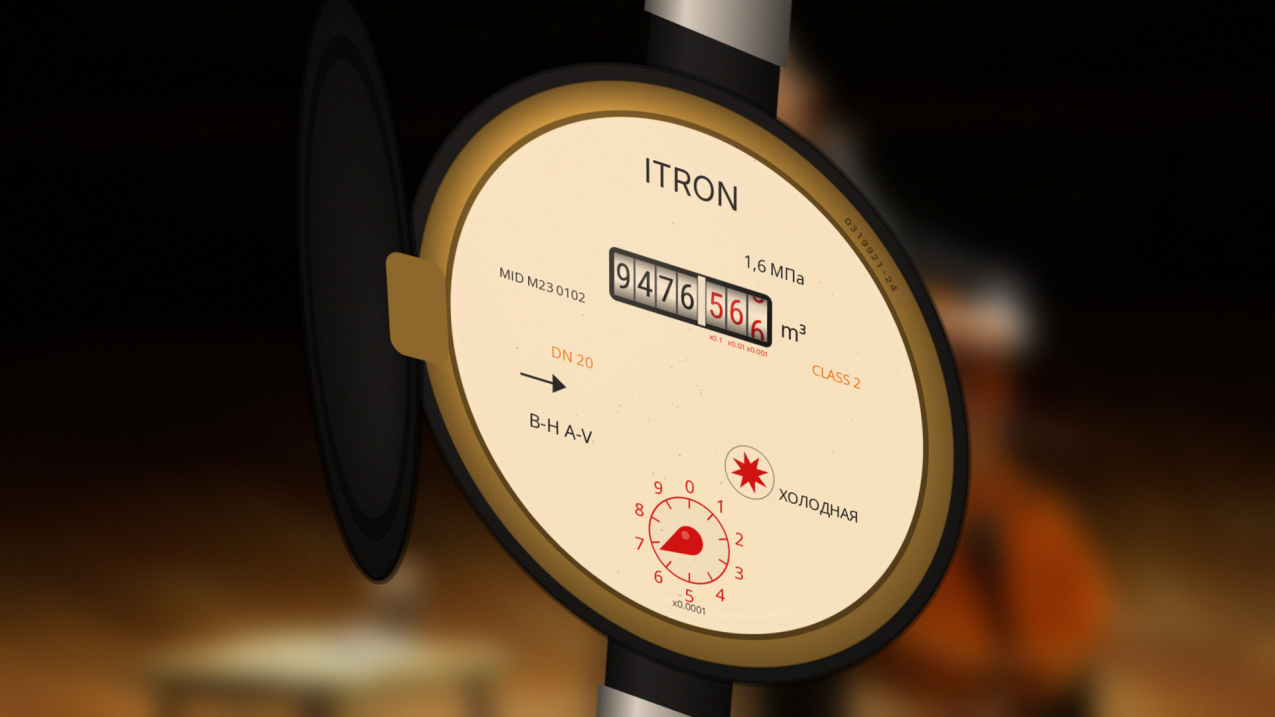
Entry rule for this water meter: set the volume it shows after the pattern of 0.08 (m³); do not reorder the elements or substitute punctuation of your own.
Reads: 9476.5656 (m³)
